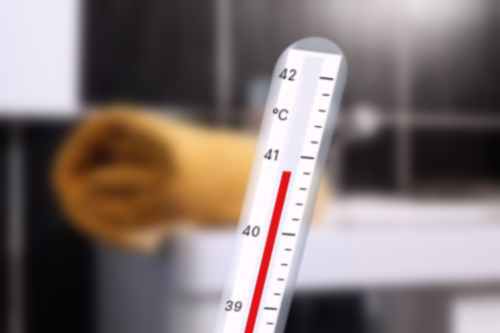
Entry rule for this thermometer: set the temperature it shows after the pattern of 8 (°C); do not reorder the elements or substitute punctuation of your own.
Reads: 40.8 (°C)
